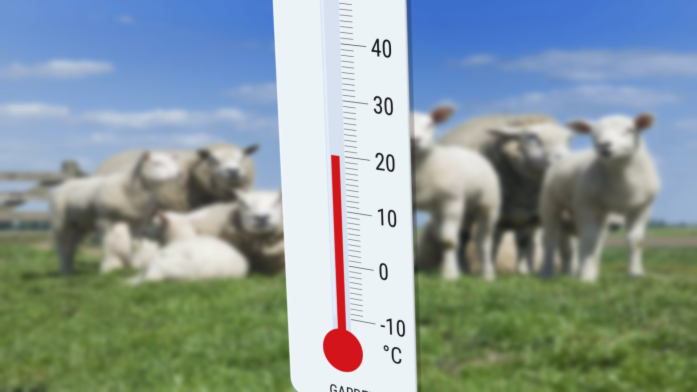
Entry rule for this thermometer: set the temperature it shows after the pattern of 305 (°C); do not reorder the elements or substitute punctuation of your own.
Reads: 20 (°C)
